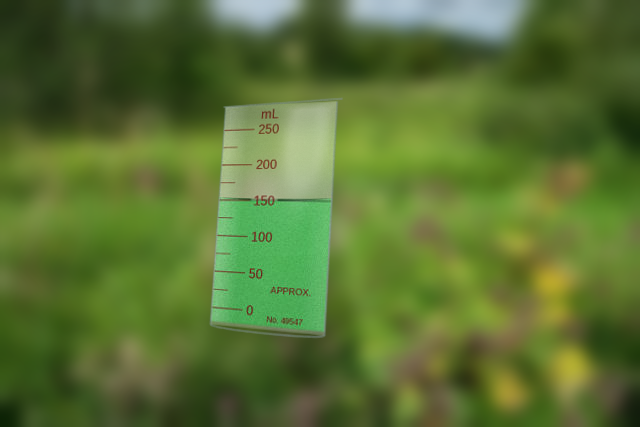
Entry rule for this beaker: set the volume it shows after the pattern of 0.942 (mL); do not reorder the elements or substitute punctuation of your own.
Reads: 150 (mL)
